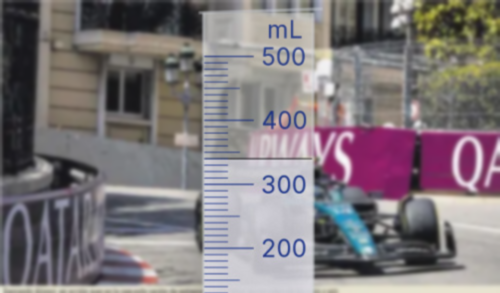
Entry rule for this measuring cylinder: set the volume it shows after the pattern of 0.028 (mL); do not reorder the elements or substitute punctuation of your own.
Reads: 340 (mL)
